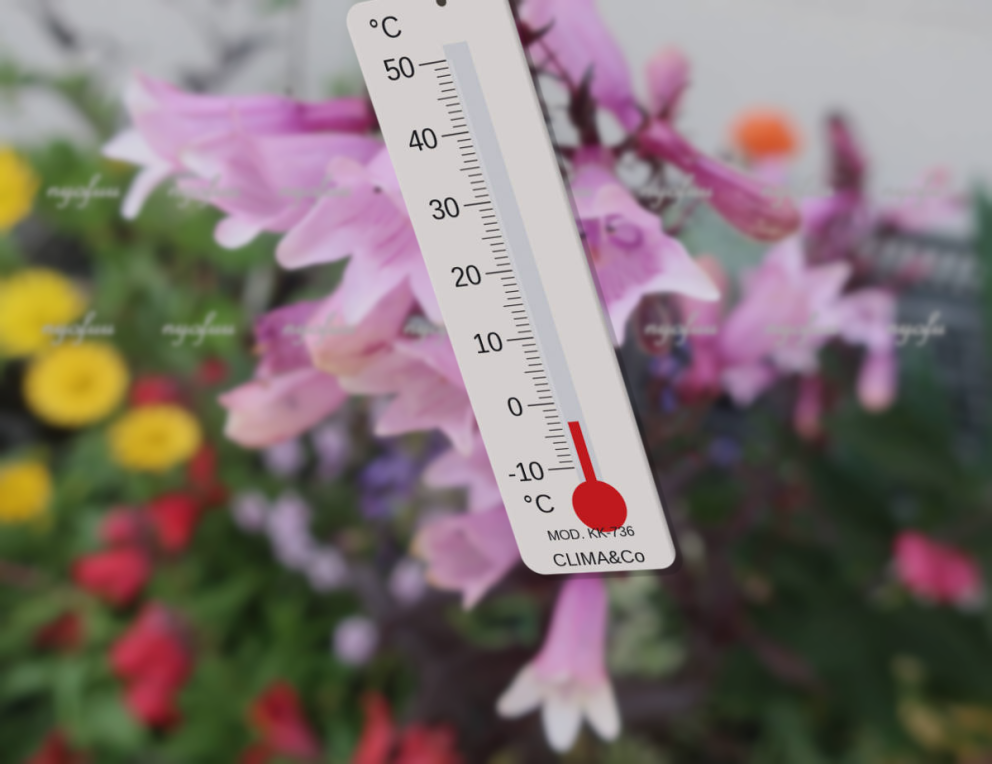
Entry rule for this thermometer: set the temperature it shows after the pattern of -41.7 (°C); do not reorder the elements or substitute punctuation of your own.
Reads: -3 (°C)
